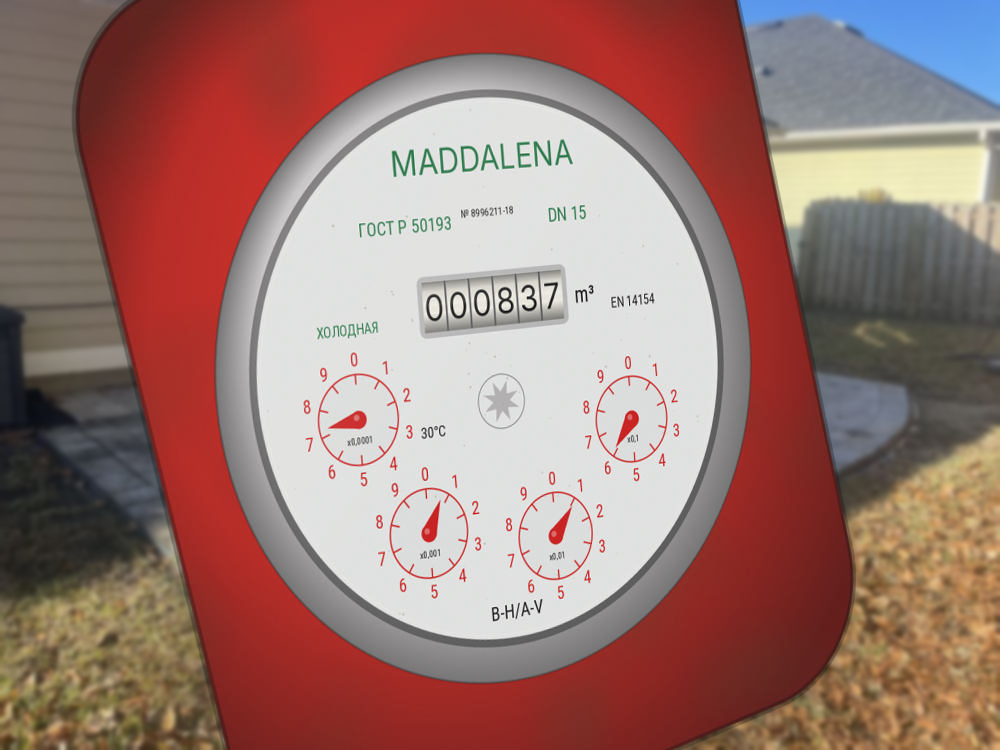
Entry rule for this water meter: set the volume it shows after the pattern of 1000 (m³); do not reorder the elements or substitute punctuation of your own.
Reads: 837.6107 (m³)
